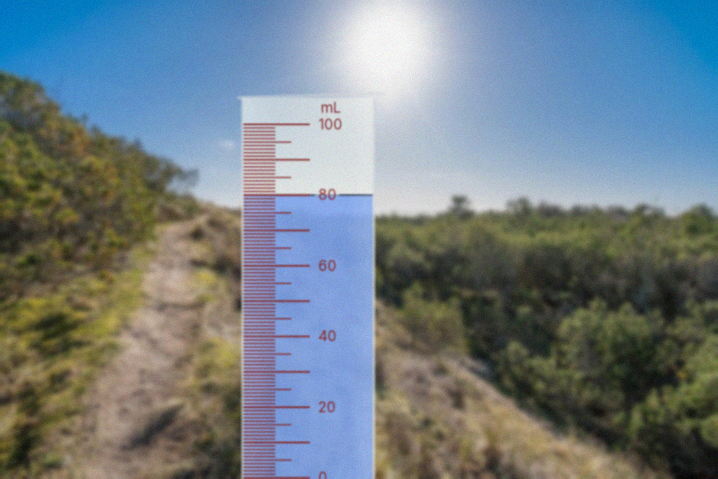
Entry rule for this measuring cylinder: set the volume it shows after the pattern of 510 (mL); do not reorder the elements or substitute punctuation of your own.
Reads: 80 (mL)
